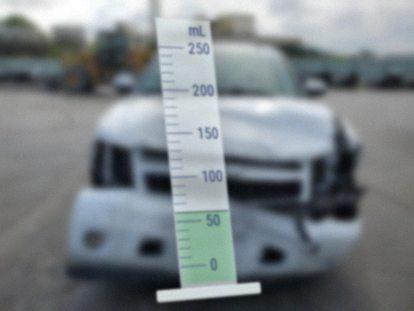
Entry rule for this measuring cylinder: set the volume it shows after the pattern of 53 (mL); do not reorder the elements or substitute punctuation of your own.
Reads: 60 (mL)
